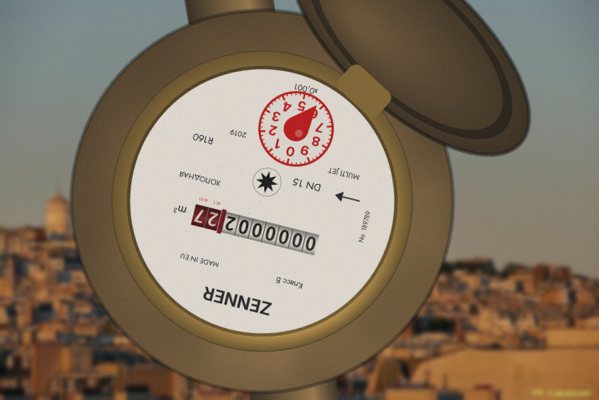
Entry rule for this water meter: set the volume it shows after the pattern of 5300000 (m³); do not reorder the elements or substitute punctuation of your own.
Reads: 2.275 (m³)
